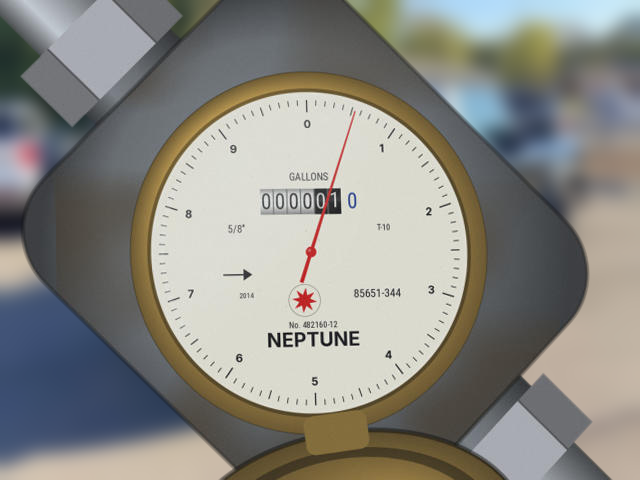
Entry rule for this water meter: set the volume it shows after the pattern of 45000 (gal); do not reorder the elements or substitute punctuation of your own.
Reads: 10.5 (gal)
